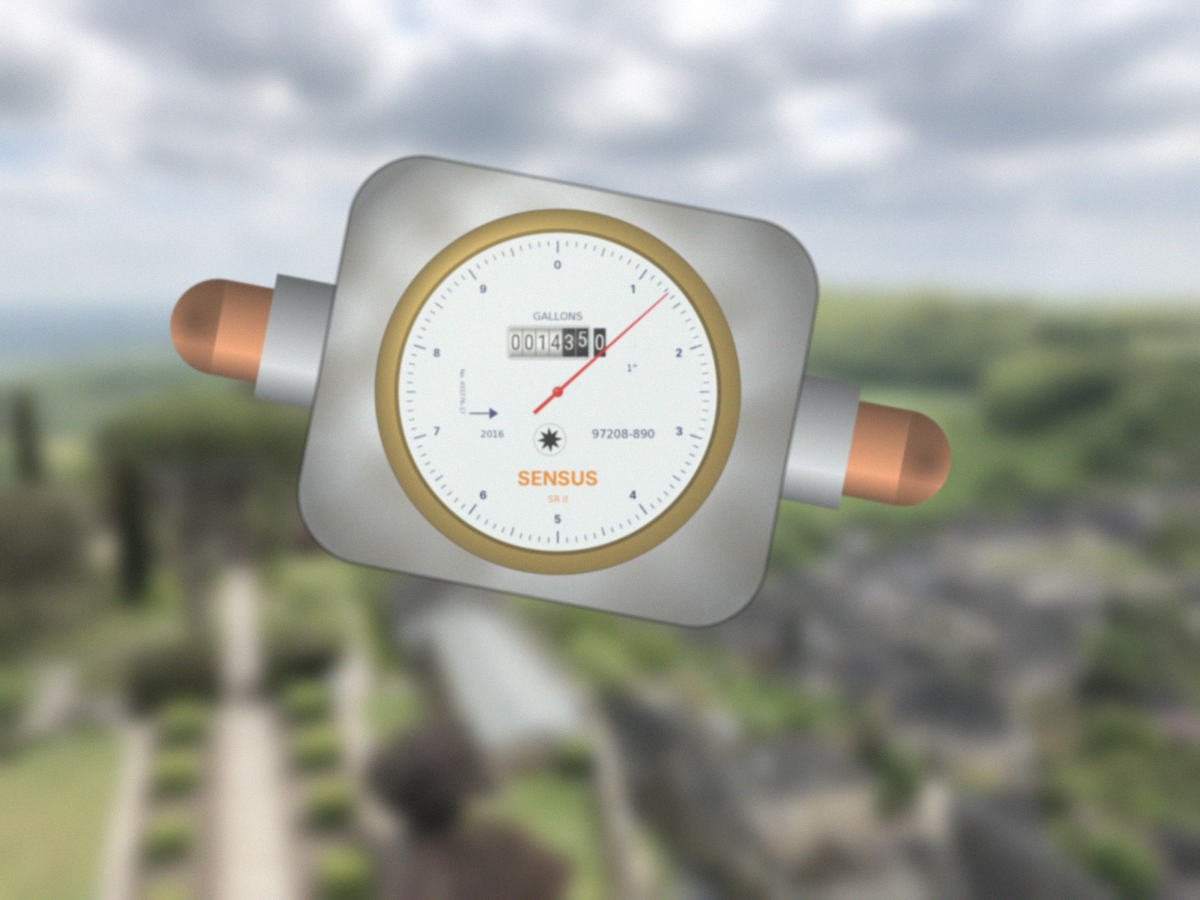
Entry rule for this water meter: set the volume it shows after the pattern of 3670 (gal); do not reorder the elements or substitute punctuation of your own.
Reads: 14351.3 (gal)
